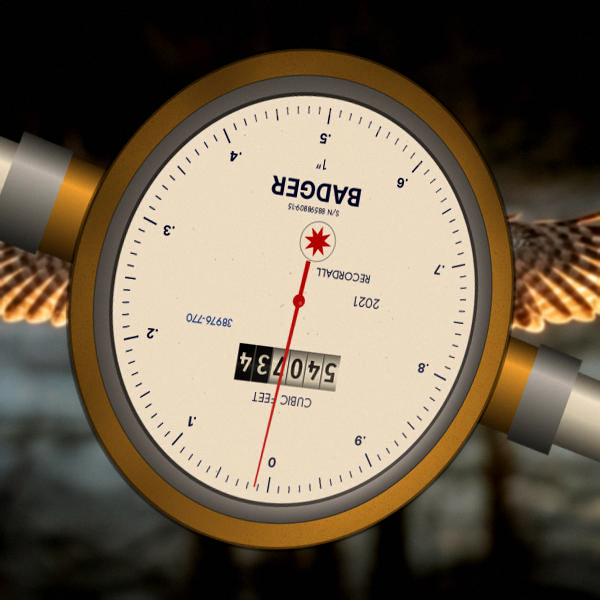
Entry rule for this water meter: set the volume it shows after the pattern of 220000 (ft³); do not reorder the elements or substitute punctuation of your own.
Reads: 540734.01 (ft³)
